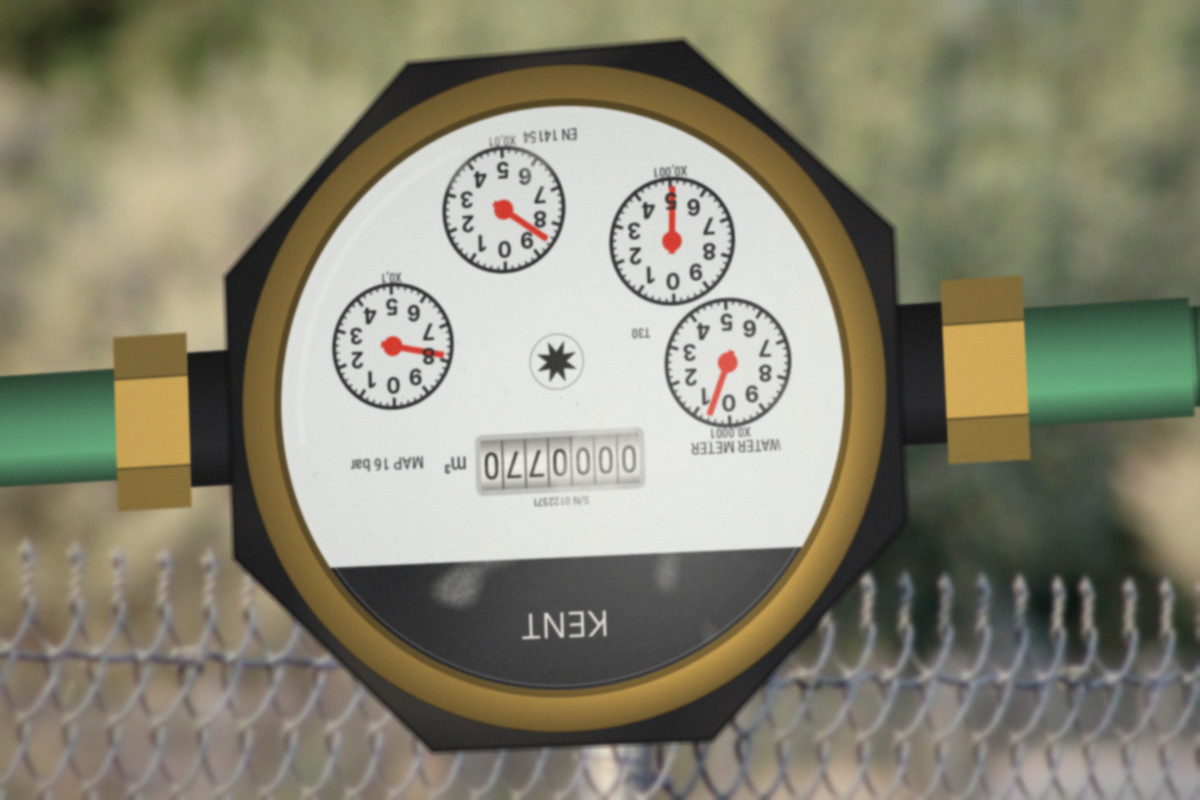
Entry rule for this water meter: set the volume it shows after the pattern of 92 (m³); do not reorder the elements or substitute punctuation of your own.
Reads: 770.7850 (m³)
